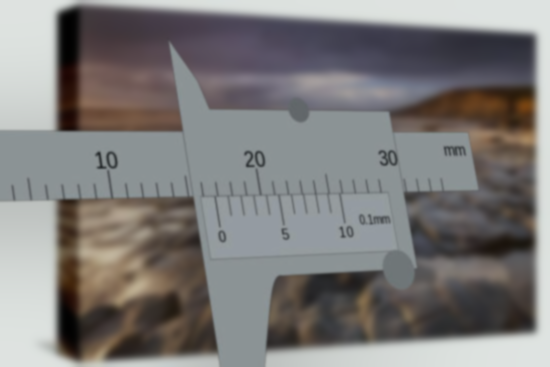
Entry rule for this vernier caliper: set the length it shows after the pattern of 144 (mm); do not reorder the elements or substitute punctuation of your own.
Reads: 16.8 (mm)
